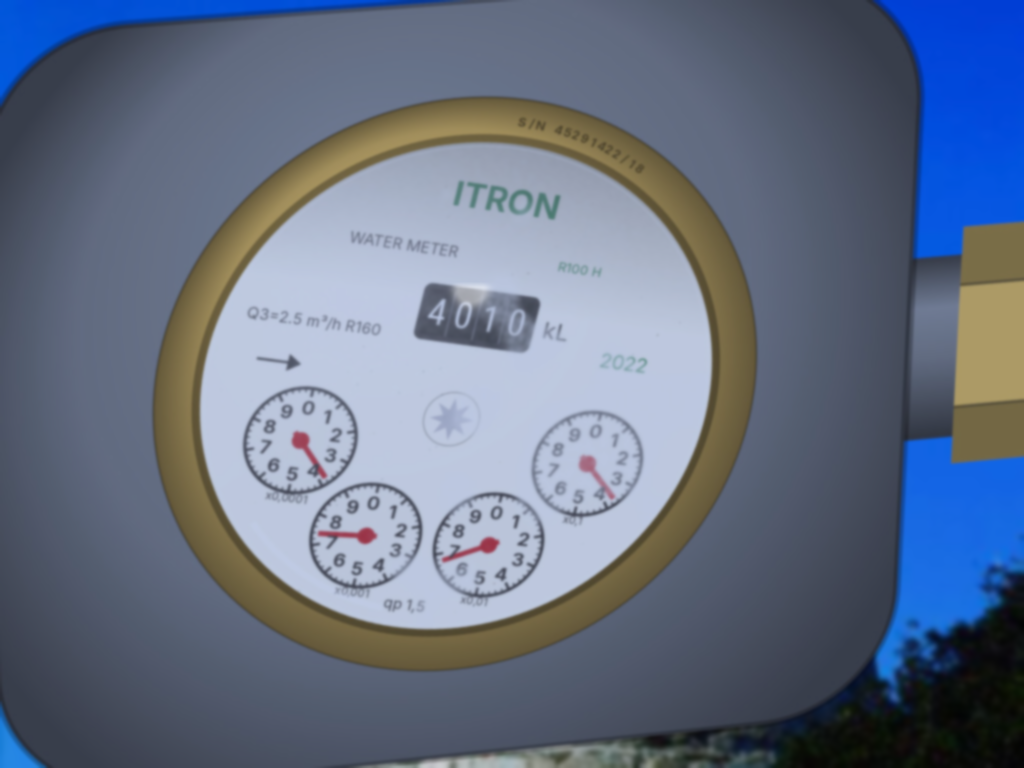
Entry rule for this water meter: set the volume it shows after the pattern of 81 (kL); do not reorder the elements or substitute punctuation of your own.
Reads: 4010.3673 (kL)
